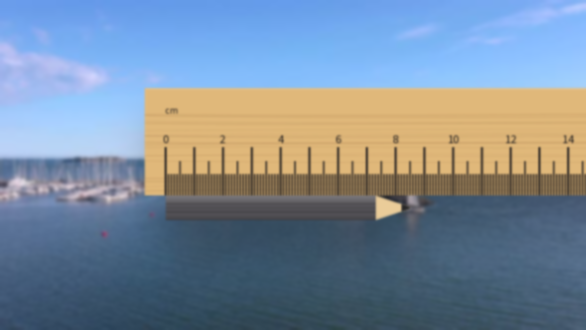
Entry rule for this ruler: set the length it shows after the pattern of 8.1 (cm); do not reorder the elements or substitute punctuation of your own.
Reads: 8.5 (cm)
